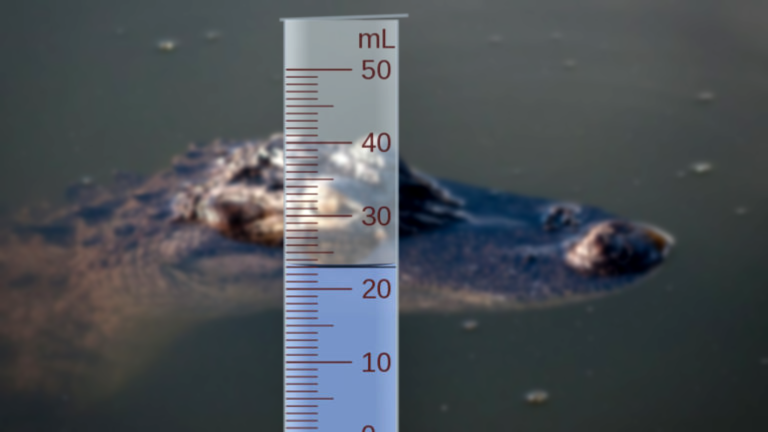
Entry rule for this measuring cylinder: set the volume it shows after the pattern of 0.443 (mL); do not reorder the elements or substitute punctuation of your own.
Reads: 23 (mL)
